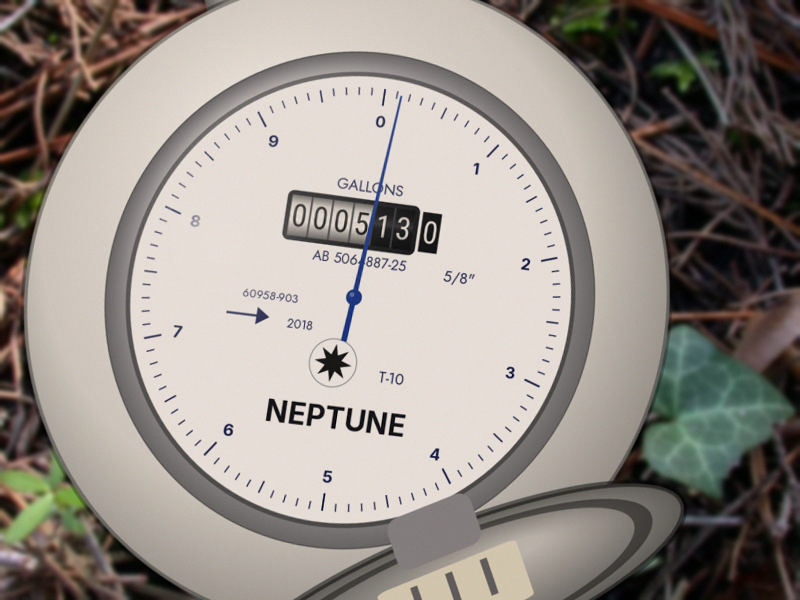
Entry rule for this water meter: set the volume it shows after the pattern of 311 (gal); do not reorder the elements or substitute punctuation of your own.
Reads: 5130.1 (gal)
